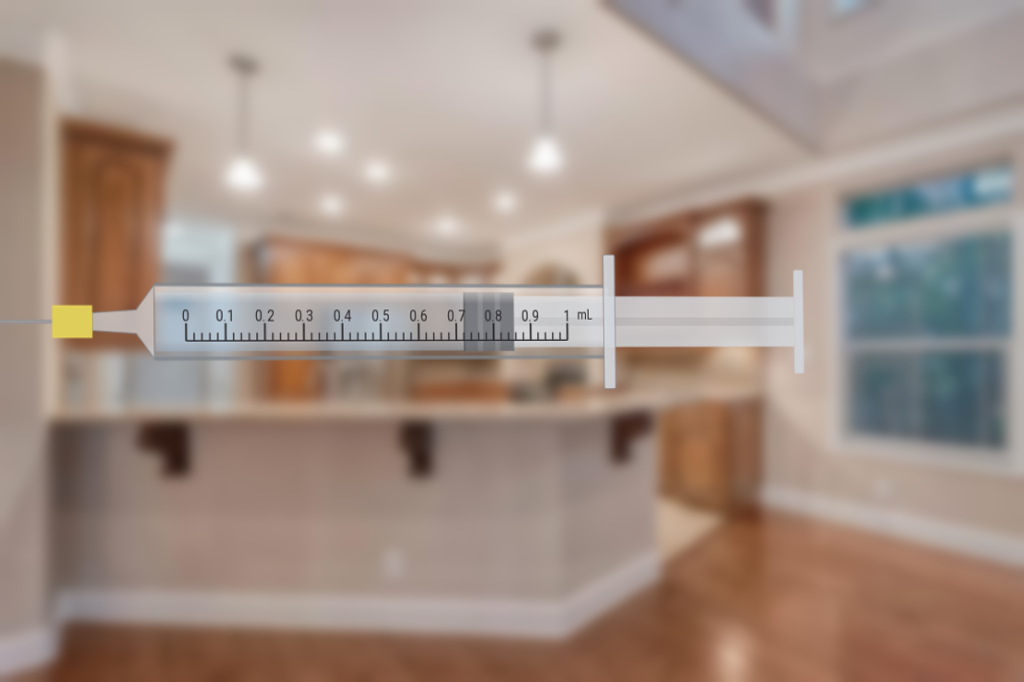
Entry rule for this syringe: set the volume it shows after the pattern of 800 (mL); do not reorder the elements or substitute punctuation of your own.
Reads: 0.72 (mL)
